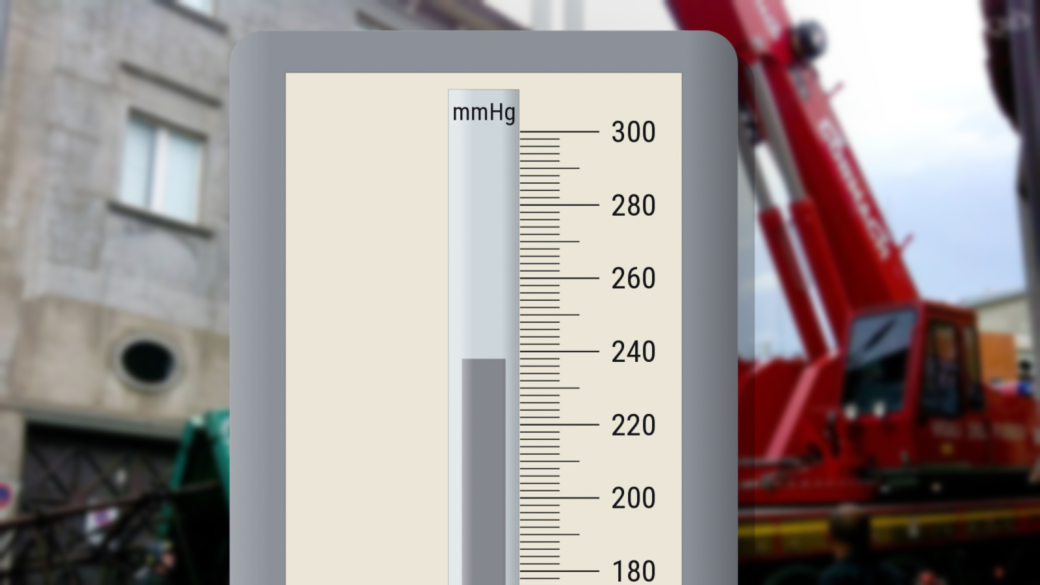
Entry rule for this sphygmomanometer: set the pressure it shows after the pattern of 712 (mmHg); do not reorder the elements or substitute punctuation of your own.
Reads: 238 (mmHg)
